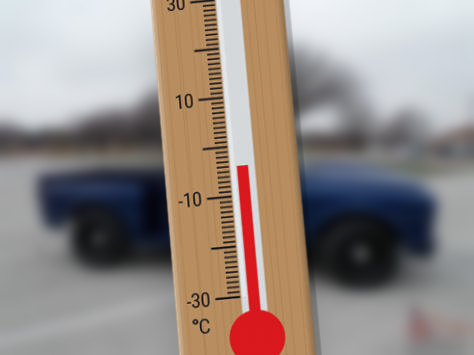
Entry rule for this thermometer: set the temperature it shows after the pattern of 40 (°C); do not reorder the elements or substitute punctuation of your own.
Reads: -4 (°C)
